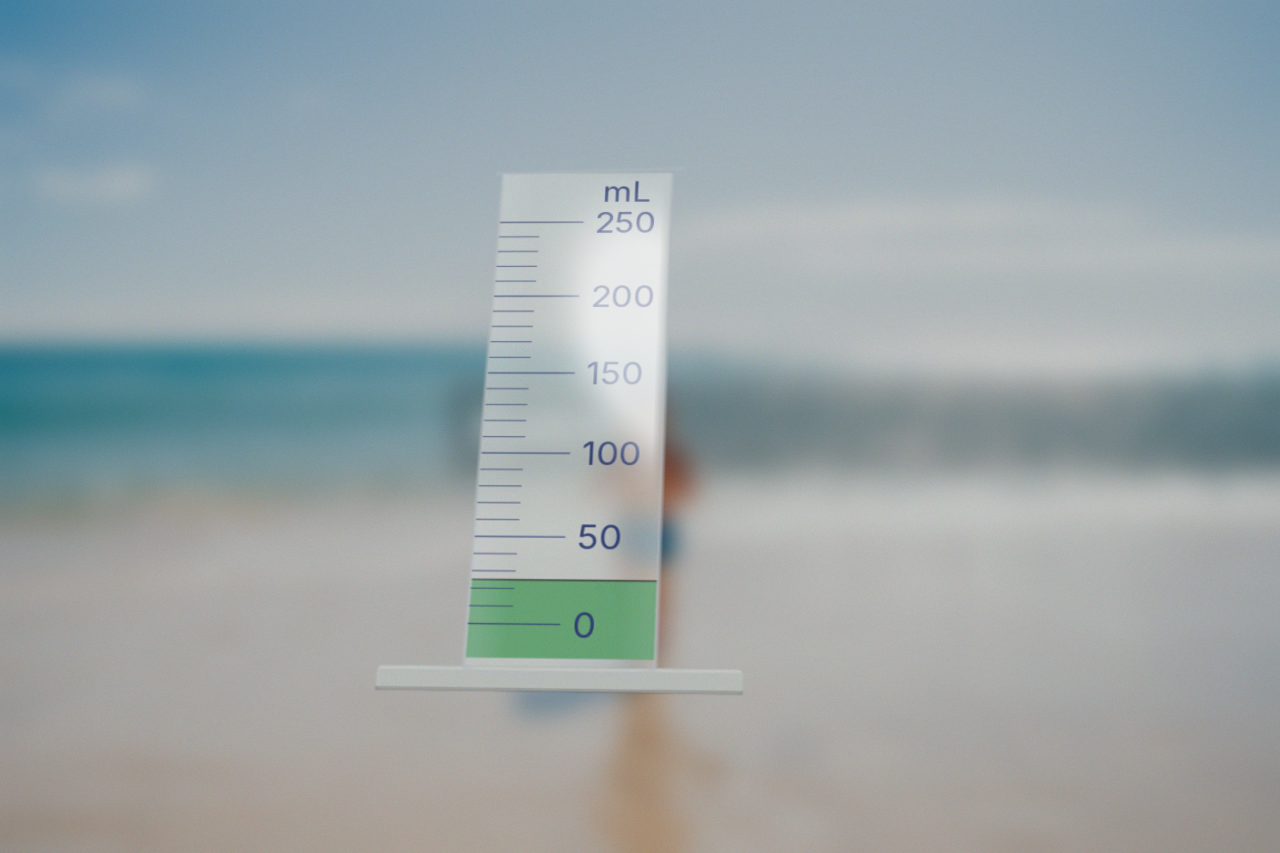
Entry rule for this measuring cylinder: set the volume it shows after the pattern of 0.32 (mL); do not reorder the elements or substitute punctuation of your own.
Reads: 25 (mL)
